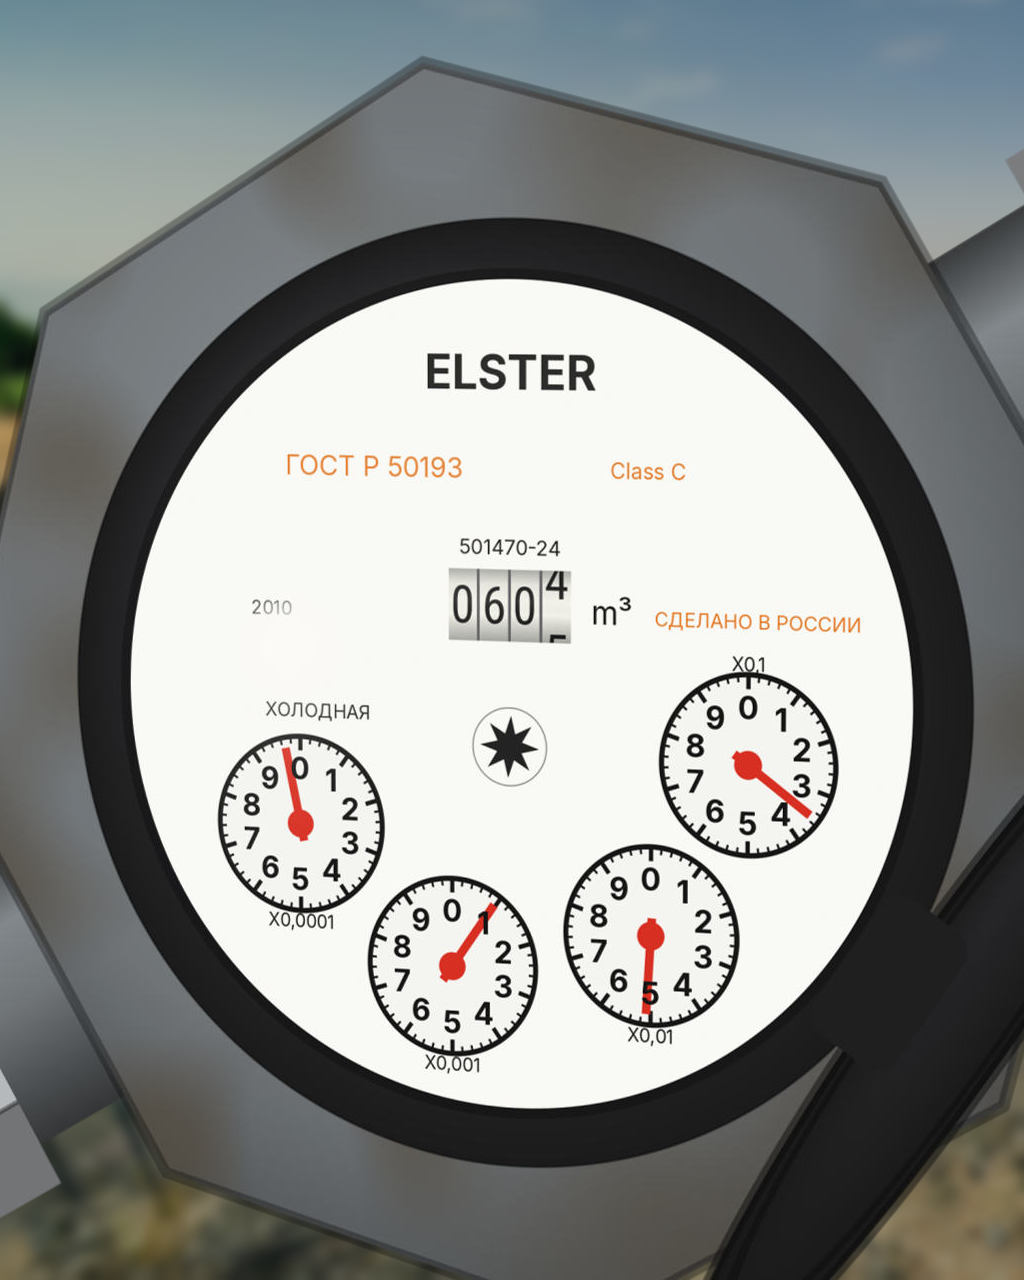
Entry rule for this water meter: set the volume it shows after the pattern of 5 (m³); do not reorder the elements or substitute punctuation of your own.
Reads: 604.3509 (m³)
